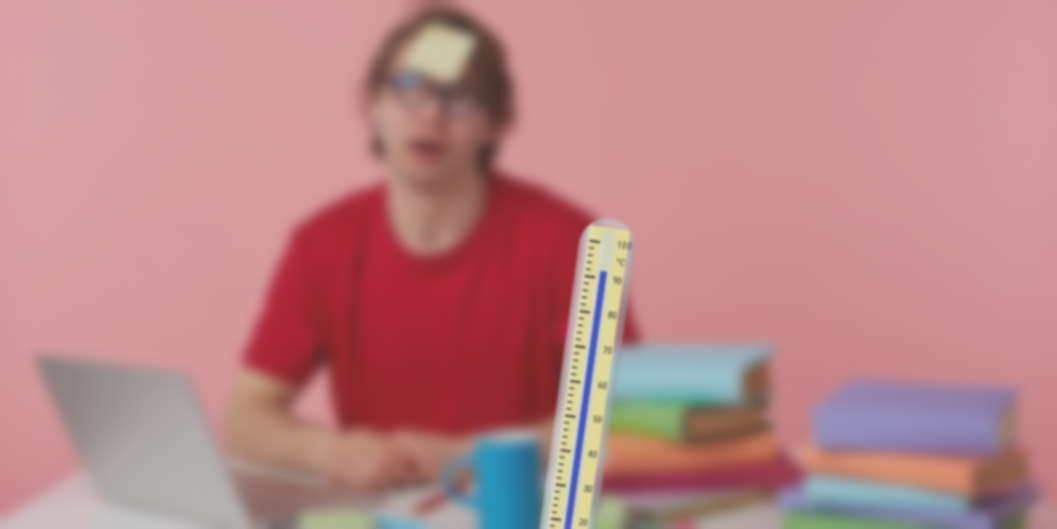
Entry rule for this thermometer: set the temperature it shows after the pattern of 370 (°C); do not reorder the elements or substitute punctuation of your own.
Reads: 92 (°C)
